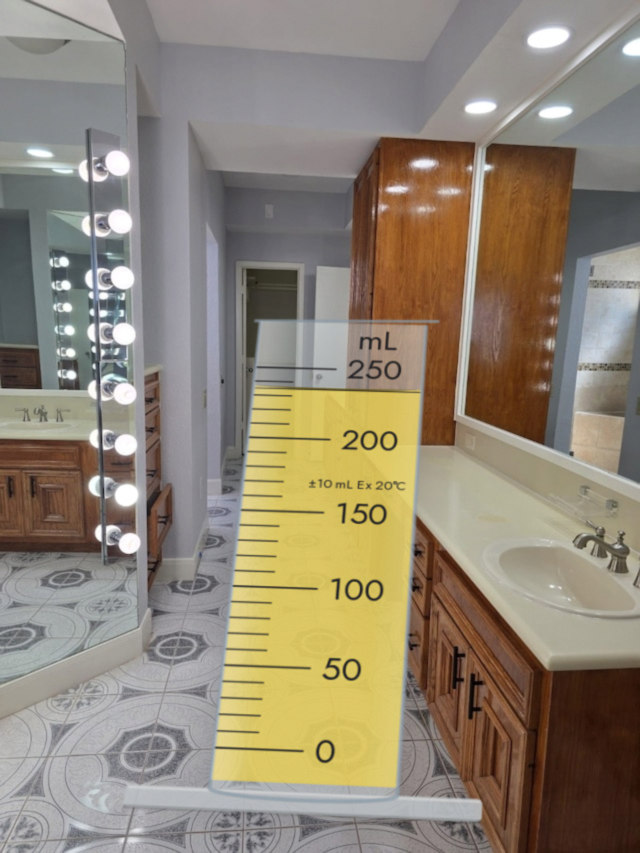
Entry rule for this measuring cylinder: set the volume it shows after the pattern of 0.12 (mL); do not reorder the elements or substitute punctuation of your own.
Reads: 235 (mL)
